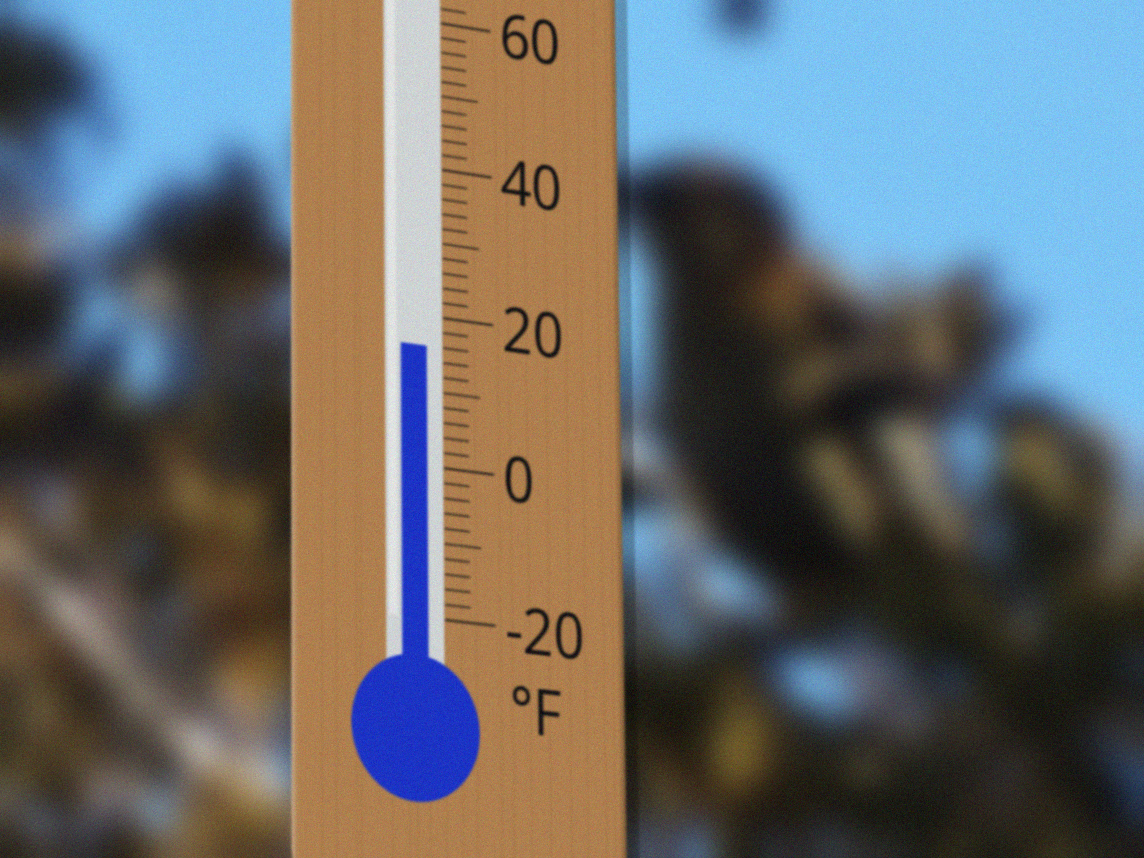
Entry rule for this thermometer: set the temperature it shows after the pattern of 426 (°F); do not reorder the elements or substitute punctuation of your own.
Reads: 16 (°F)
